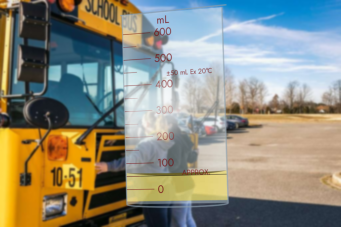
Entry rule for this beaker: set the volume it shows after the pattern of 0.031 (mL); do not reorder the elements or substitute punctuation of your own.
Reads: 50 (mL)
